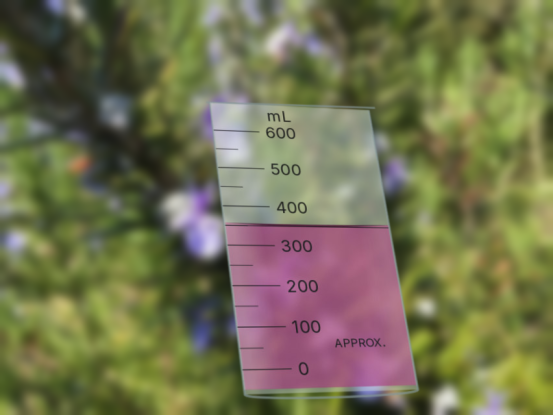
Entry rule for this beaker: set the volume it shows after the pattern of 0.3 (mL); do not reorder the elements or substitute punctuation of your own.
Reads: 350 (mL)
